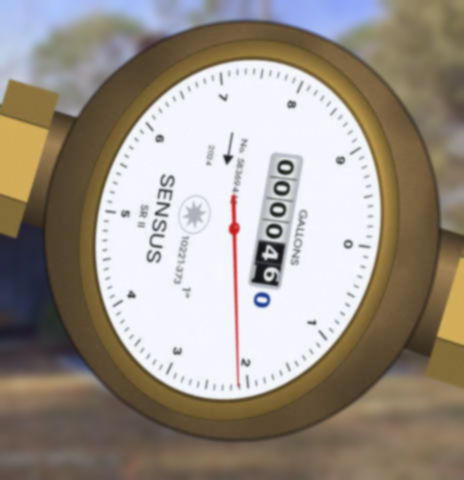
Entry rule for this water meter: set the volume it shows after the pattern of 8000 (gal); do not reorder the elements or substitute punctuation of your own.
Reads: 462.1 (gal)
